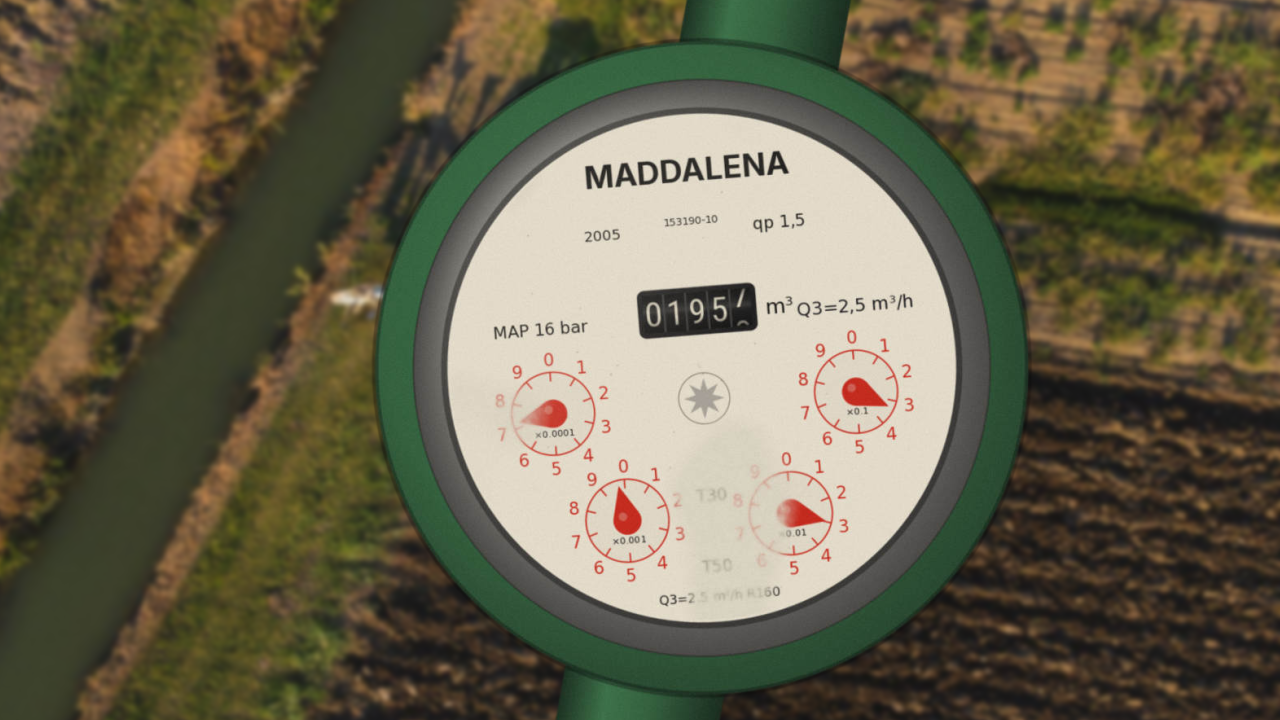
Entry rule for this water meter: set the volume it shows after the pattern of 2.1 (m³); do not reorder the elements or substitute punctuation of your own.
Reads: 1957.3297 (m³)
